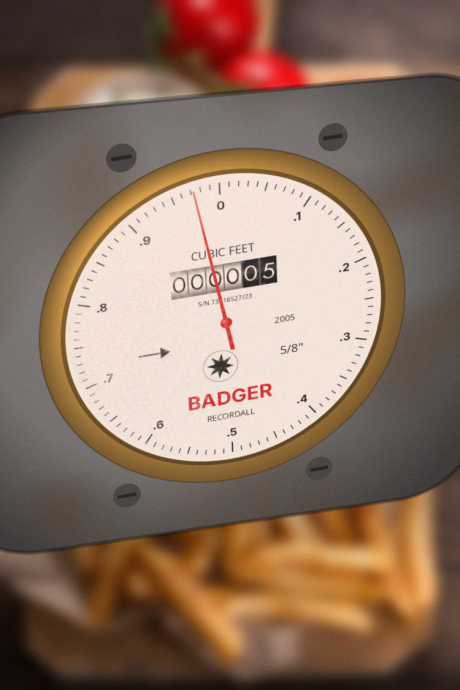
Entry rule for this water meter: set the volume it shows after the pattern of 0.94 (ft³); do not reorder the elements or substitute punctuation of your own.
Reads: 4.97 (ft³)
